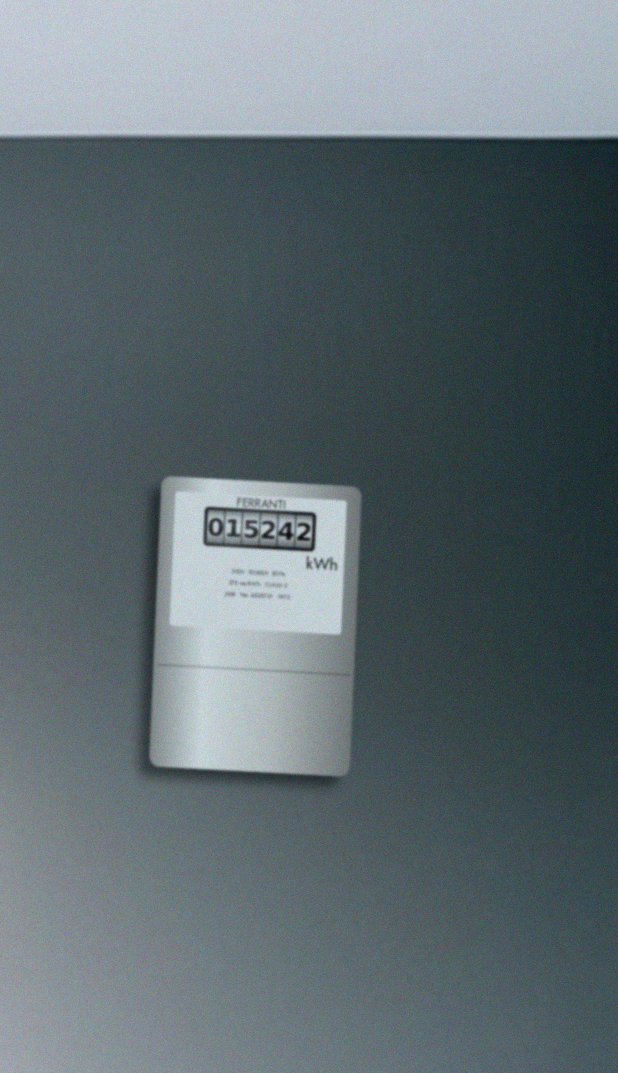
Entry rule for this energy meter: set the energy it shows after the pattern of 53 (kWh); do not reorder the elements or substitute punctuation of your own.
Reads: 15242 (kWh)
